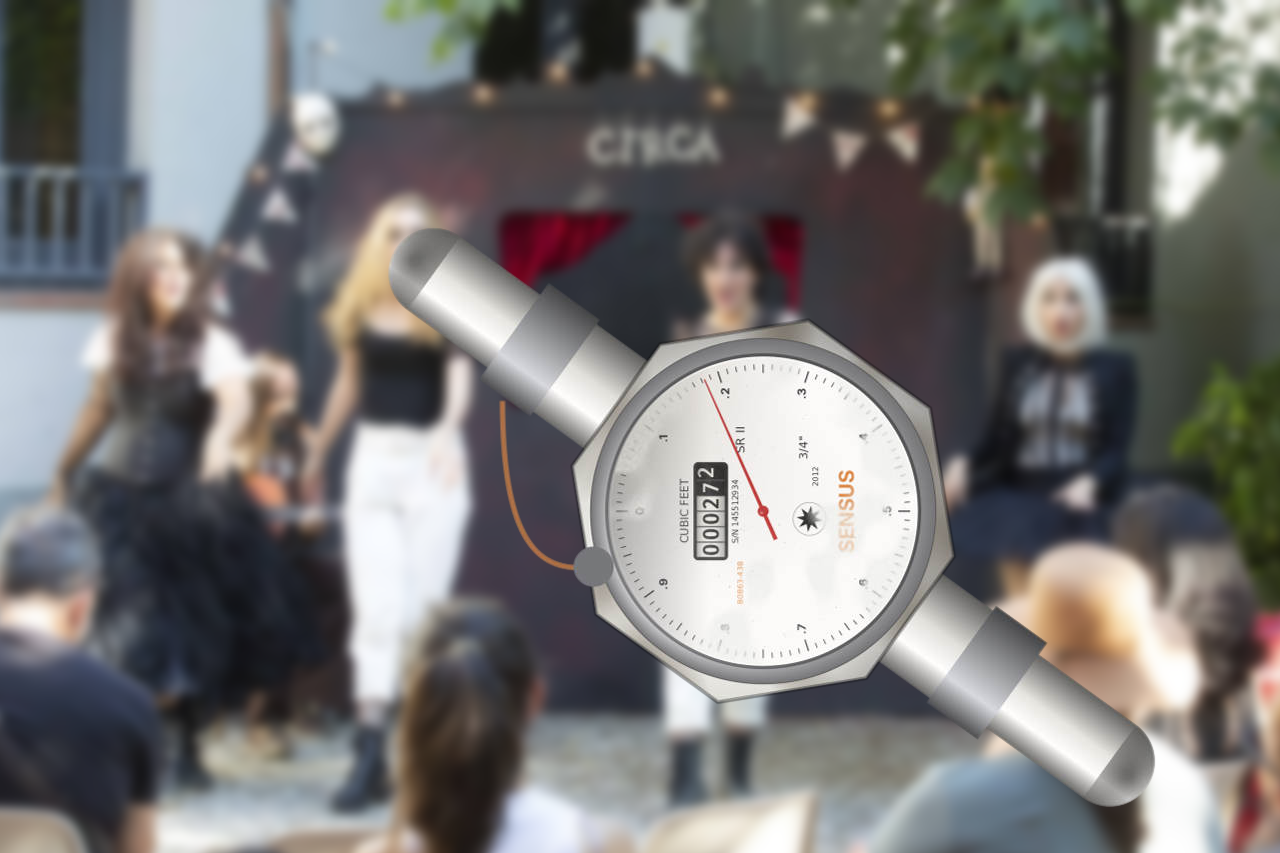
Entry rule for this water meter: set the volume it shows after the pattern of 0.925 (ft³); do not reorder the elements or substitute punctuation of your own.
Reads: 272.18 (ft³)
